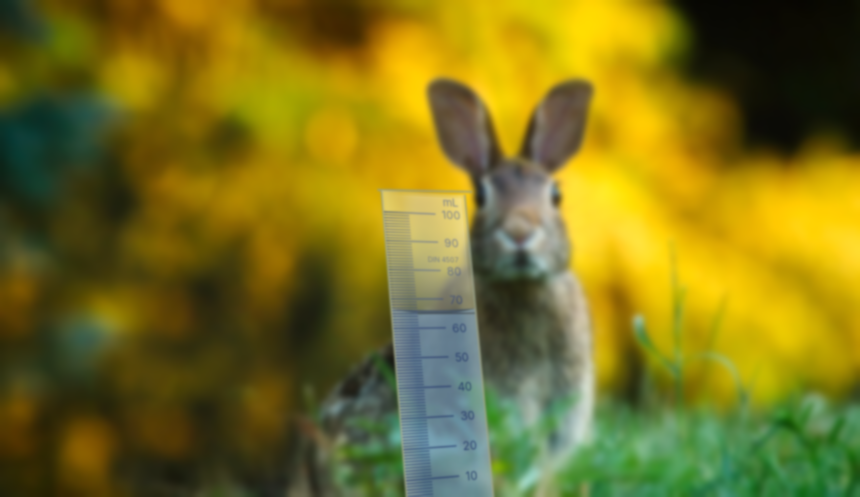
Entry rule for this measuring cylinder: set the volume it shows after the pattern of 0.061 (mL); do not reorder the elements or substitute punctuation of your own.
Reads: 65 (mL)
